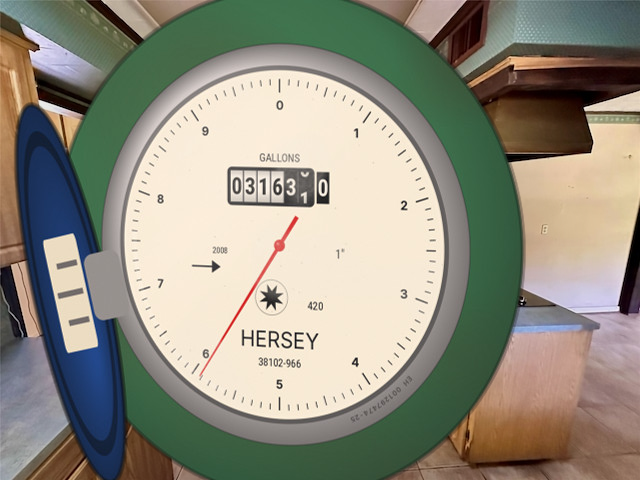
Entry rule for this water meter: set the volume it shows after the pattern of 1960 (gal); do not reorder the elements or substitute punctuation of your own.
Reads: 316305.9 (gal)
